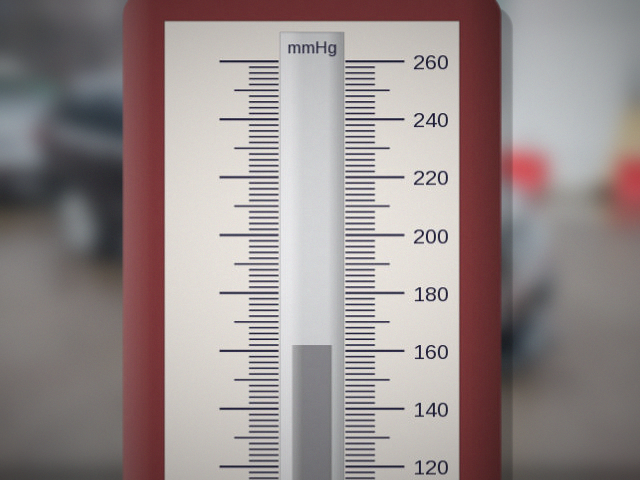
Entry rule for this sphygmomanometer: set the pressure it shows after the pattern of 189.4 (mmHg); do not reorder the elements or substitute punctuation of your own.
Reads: 162 (mmHg)
